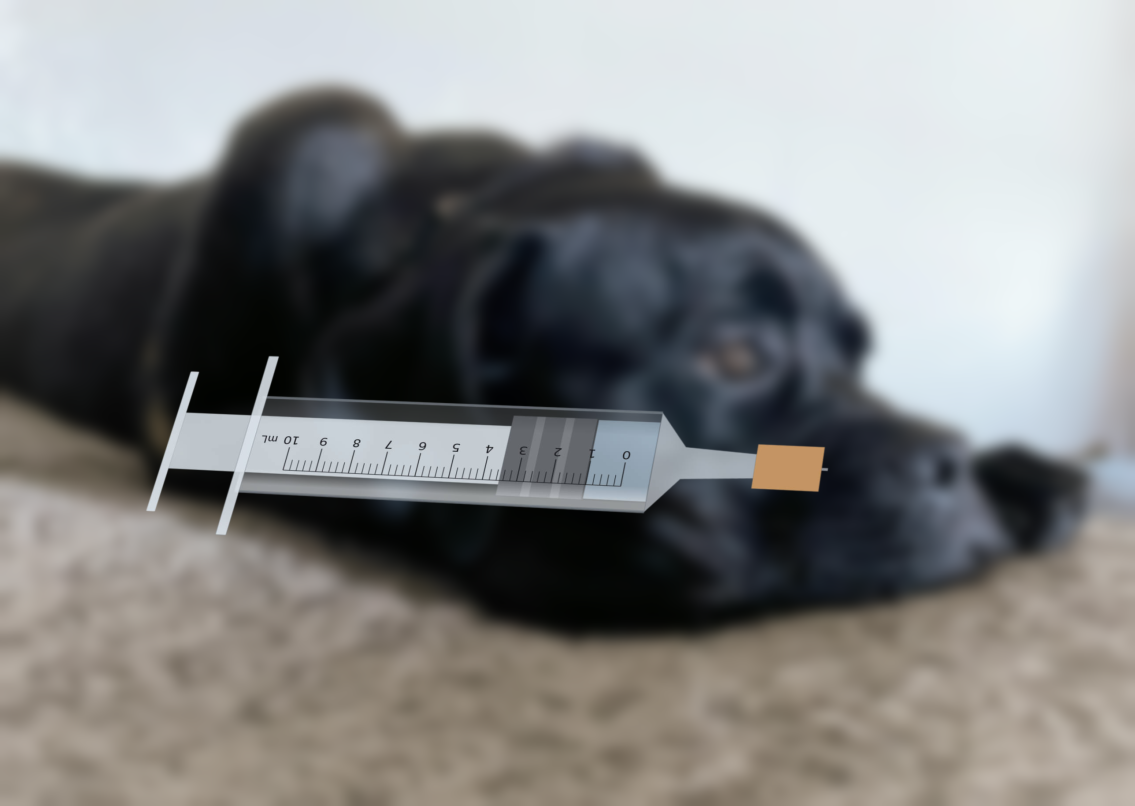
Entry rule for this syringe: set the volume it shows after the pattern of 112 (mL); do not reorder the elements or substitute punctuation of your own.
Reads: 1 (mL)
